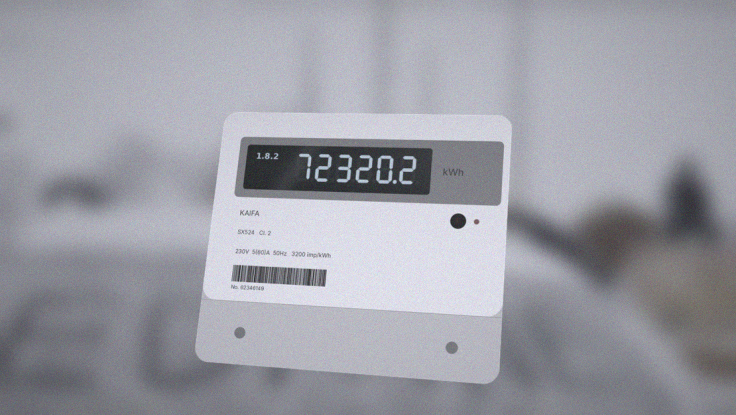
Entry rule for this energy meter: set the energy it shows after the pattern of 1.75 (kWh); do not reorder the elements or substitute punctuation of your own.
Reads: 72320.2 (kWh)
